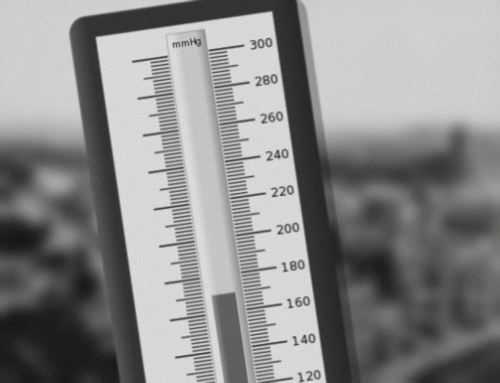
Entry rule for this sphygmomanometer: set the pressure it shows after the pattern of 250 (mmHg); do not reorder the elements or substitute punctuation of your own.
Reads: 170 (mmHg)
